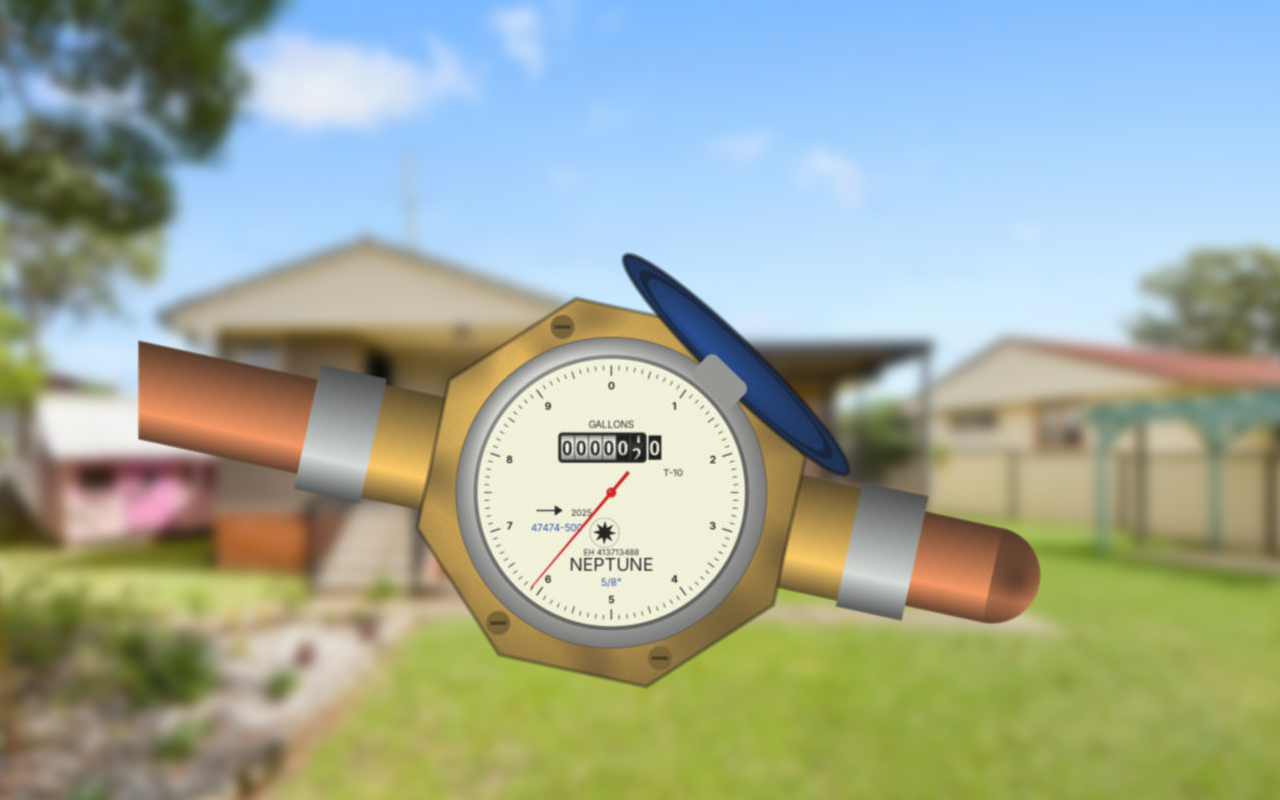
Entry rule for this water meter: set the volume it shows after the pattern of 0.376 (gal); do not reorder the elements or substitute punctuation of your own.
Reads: 16.1 (gal)
